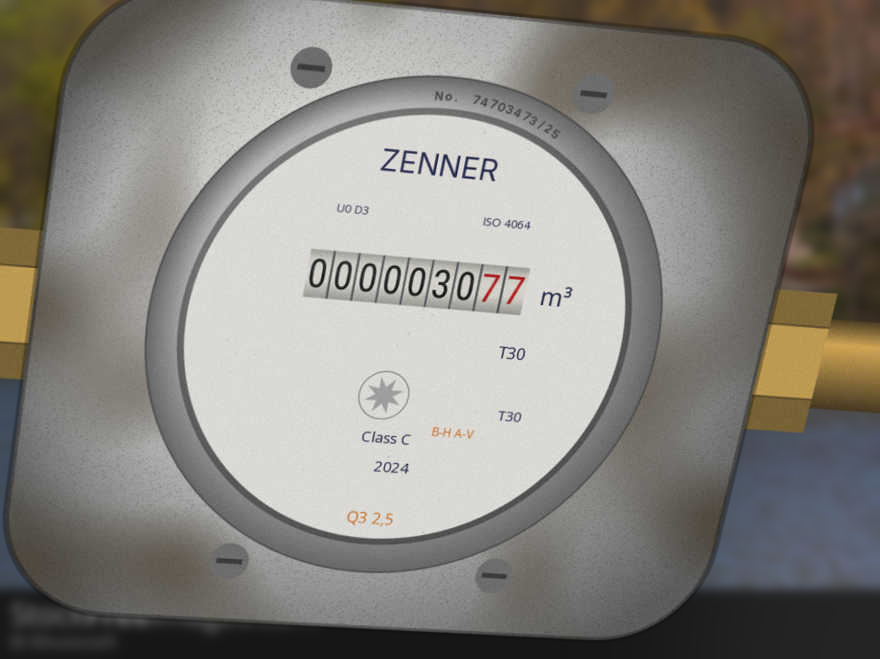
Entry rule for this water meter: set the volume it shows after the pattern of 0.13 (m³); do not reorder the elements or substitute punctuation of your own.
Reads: 30.77 (m³)
